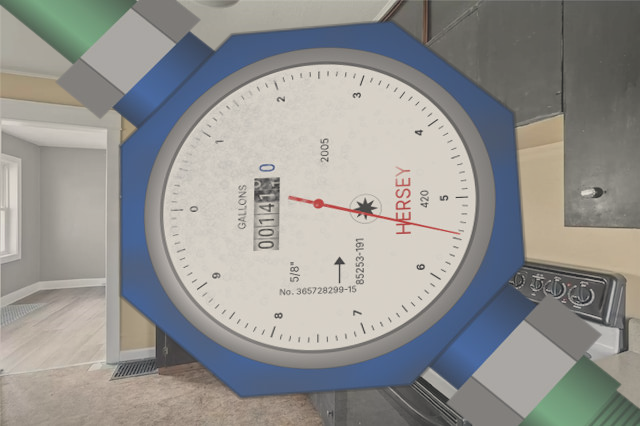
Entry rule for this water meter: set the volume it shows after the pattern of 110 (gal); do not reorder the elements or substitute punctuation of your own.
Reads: 14105.4 (gal)
